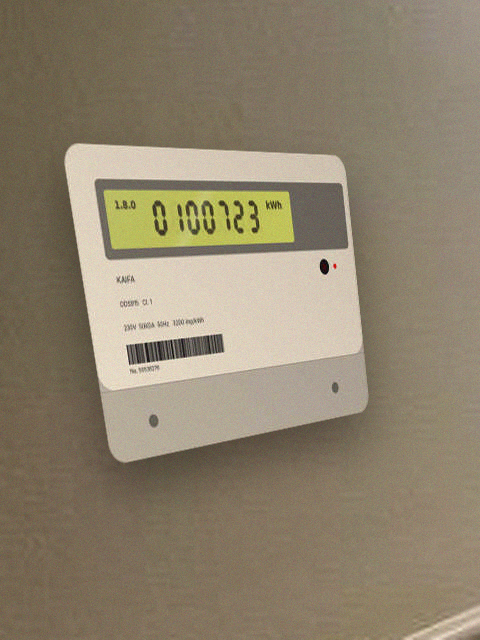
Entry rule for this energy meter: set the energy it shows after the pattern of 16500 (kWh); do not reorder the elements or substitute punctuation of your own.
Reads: 100723 (kWh)
